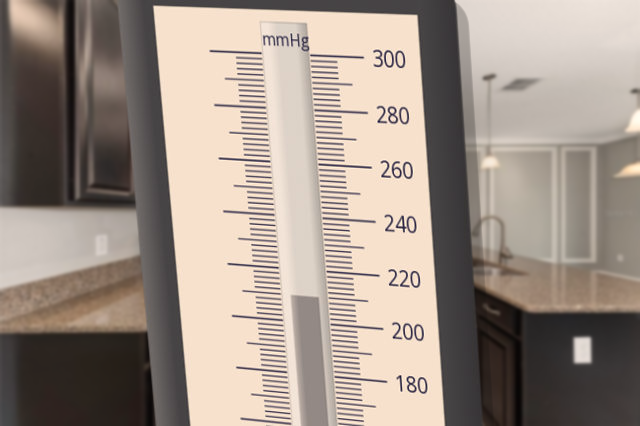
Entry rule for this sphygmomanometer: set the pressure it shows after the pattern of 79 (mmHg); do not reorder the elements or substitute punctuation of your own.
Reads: 210 (mmHg)
